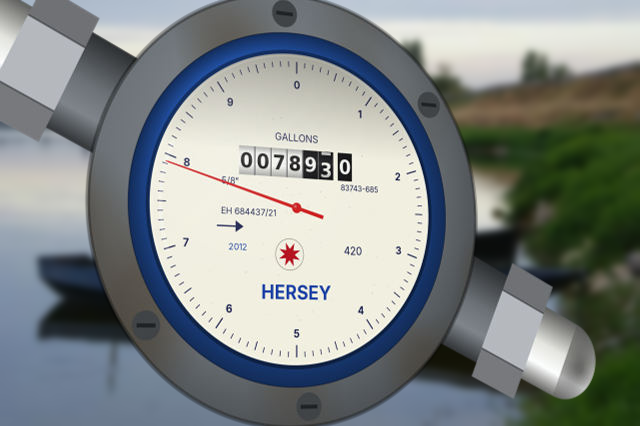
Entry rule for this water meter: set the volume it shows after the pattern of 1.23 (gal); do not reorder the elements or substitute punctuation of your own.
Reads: 78927.9 (gal)
